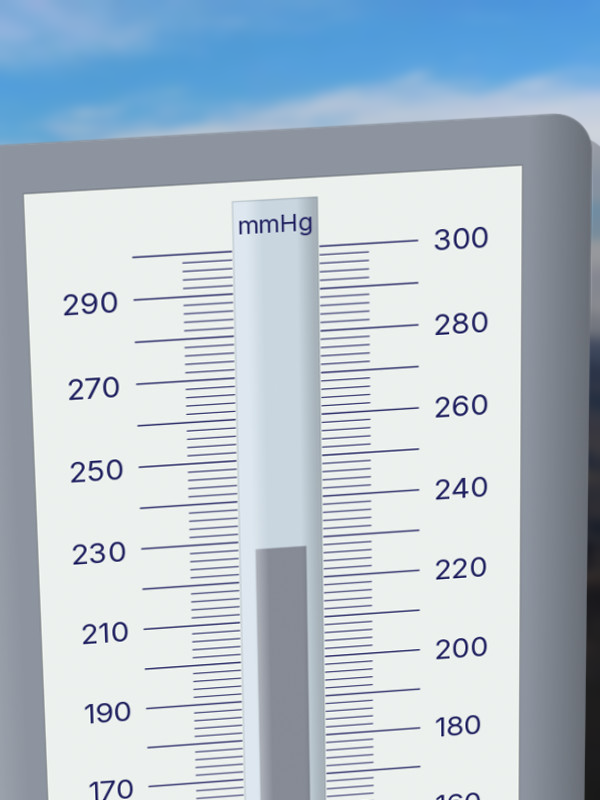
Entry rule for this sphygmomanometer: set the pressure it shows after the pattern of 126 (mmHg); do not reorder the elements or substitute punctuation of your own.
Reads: 228 (mmHg)
